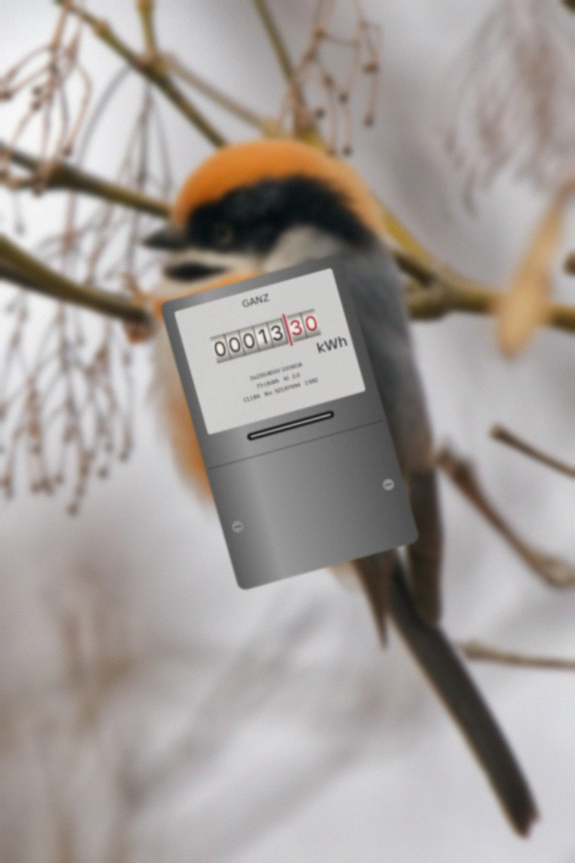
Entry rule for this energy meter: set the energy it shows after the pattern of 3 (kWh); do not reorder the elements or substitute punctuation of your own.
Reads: 13.30 (kWh)
